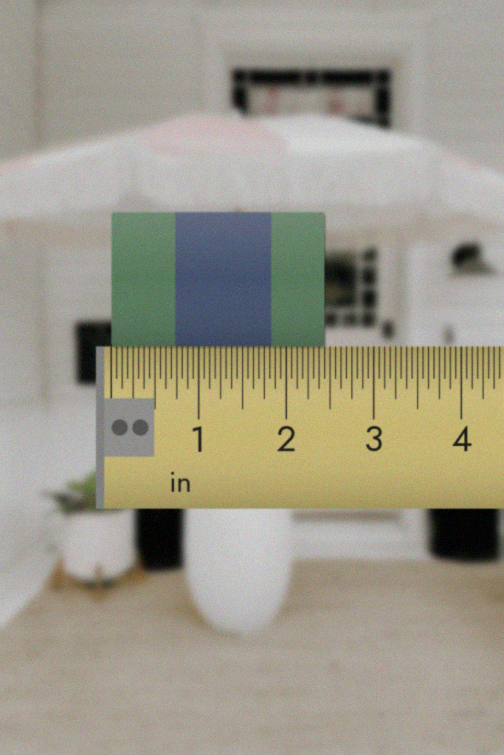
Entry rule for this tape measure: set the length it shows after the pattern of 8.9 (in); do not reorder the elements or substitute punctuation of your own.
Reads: 2.4375 (in)
